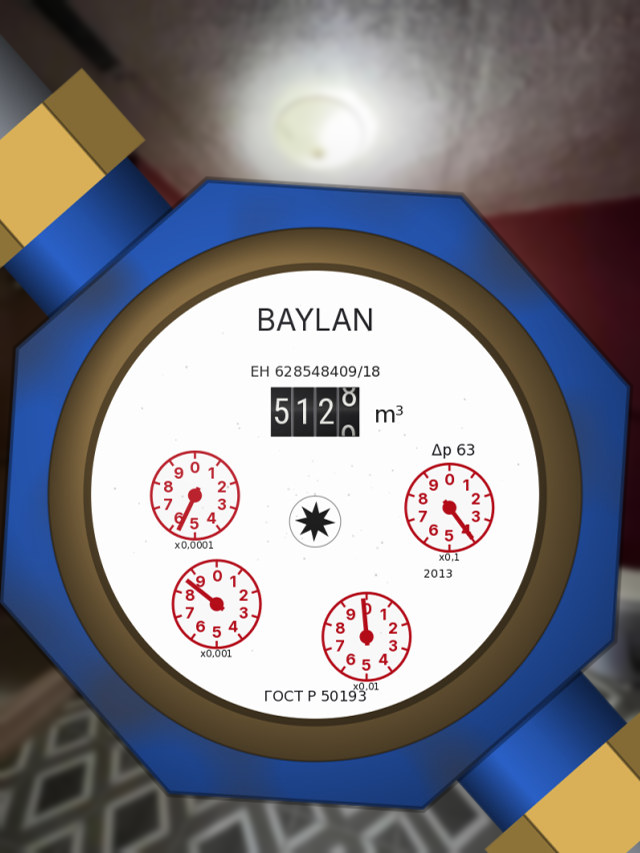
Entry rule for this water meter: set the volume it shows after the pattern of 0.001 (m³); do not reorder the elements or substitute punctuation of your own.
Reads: 5128.3985 (m³)
